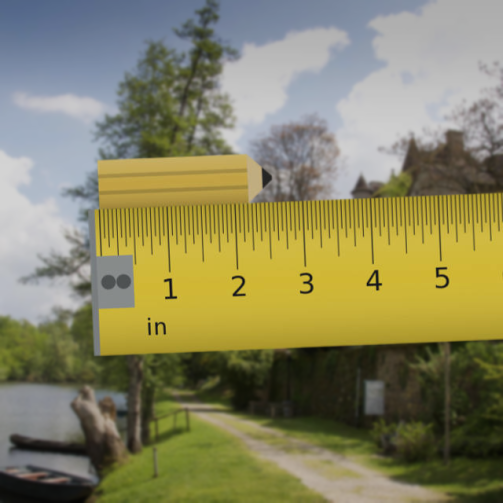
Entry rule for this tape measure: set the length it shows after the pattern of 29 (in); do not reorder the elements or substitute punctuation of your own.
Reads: 2.5625 (in)
